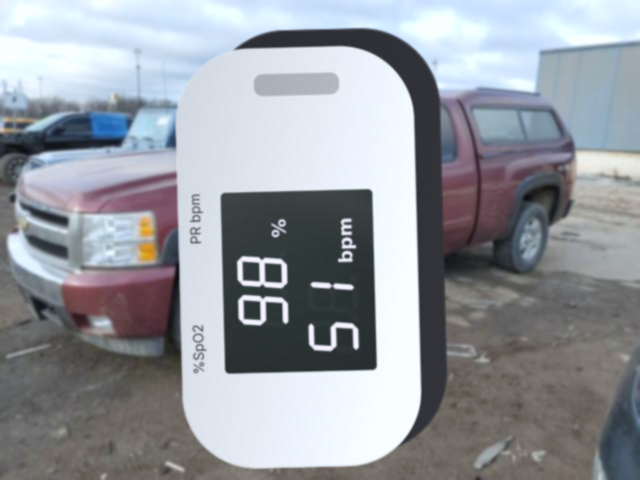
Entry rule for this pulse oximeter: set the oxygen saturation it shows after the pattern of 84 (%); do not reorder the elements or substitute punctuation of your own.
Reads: 98 (%)
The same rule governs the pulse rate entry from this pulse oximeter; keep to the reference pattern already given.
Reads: 51 (bpm)
